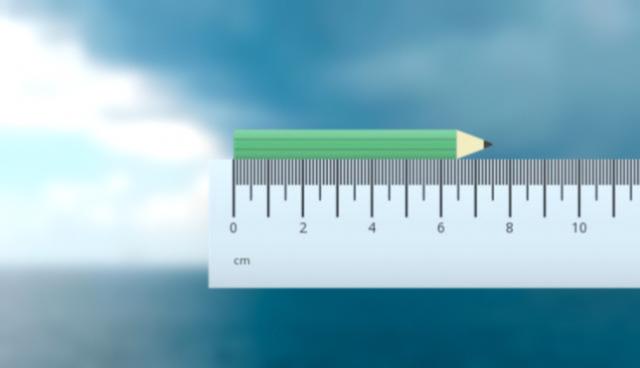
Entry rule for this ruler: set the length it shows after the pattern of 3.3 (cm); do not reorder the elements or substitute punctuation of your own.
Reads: 7.5 (cm)
